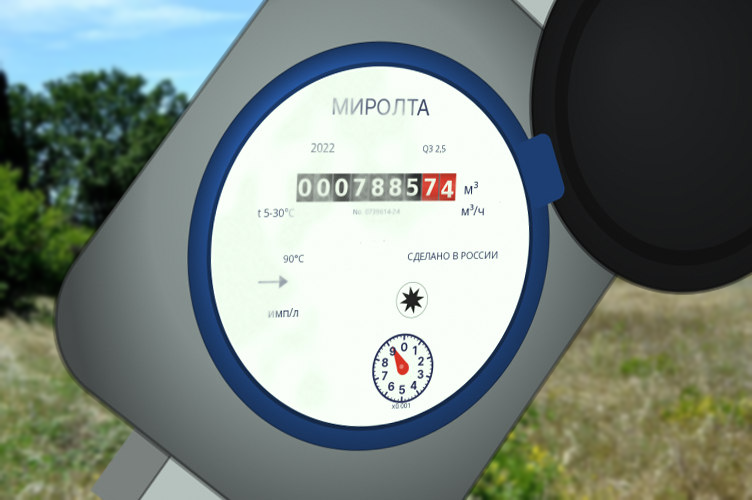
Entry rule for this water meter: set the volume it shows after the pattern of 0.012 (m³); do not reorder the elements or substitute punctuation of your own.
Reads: 7885.739 (m³)
